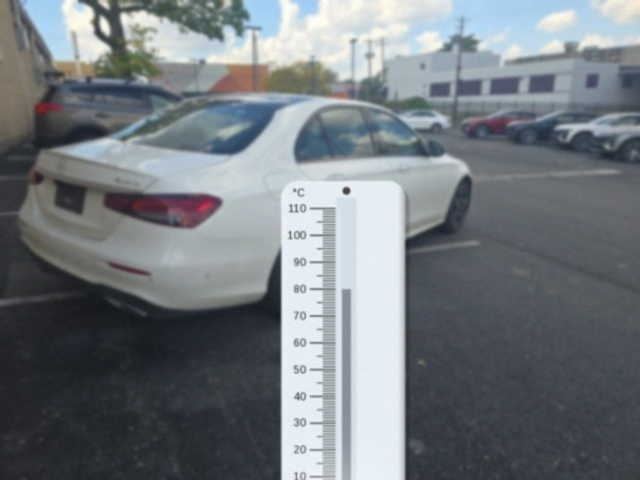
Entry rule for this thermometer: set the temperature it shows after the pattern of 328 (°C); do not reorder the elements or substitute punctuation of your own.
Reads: 80 (°C)
